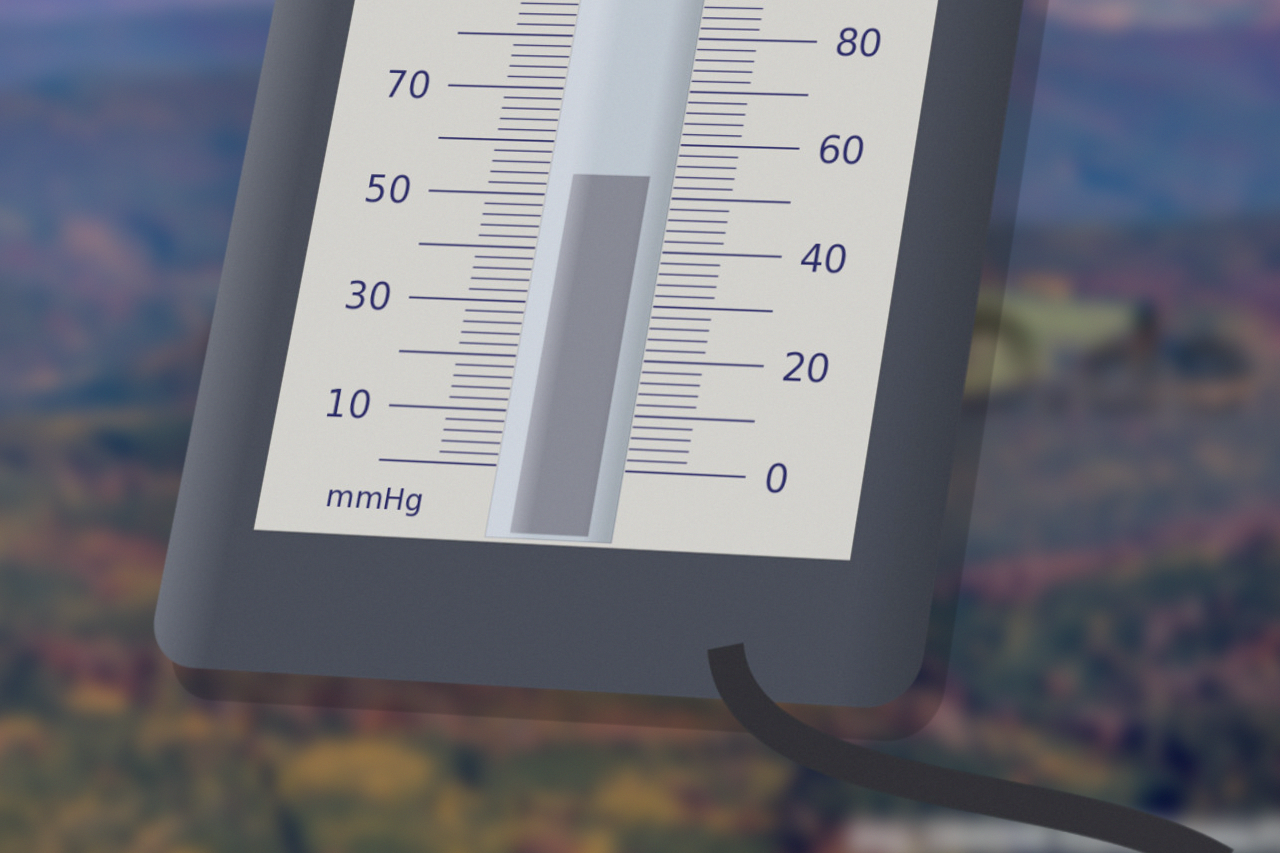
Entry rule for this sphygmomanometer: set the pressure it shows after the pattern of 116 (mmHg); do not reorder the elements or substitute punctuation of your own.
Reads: 54 (mmHg)
